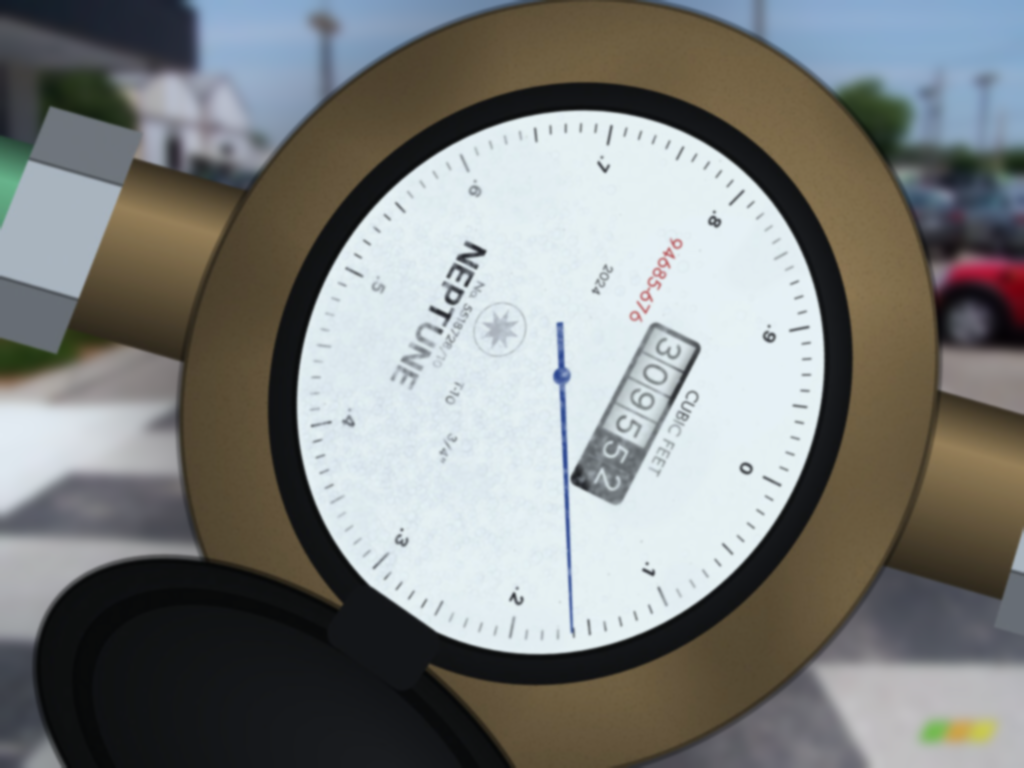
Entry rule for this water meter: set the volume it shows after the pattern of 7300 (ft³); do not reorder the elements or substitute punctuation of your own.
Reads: 309552.16 (ft³)
